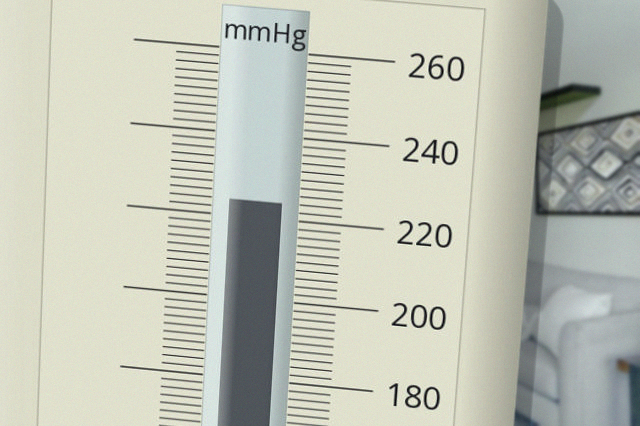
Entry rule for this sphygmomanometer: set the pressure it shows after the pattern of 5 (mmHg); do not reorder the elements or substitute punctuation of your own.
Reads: 224 (mmHg)
